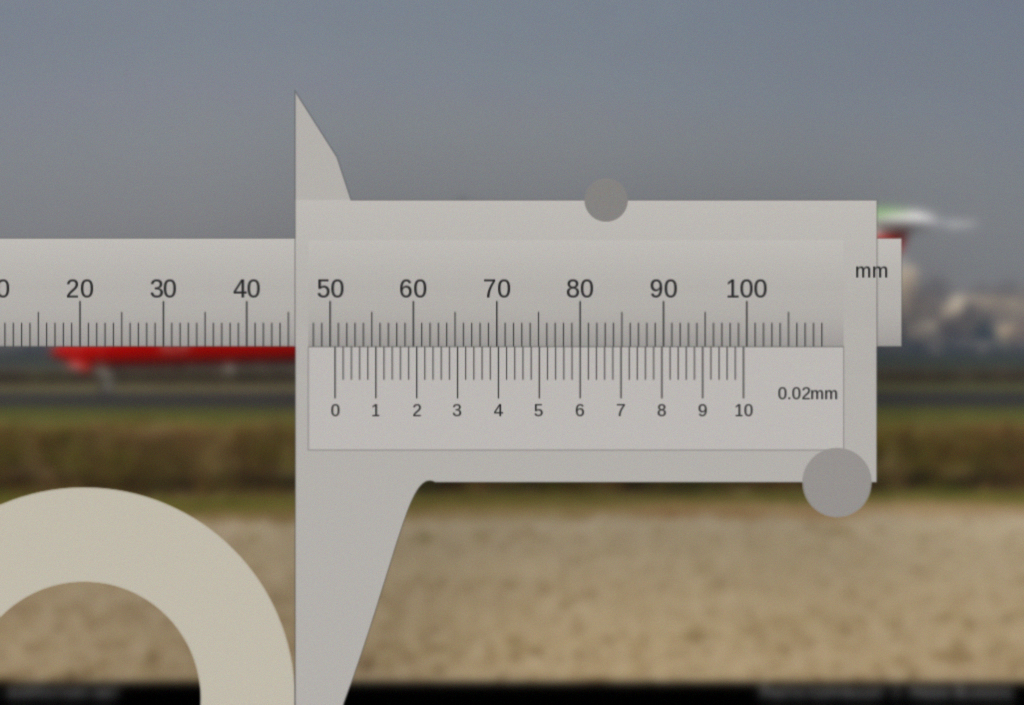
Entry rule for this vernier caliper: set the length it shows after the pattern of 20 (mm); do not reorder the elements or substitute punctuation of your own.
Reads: 50.6 (mm)
